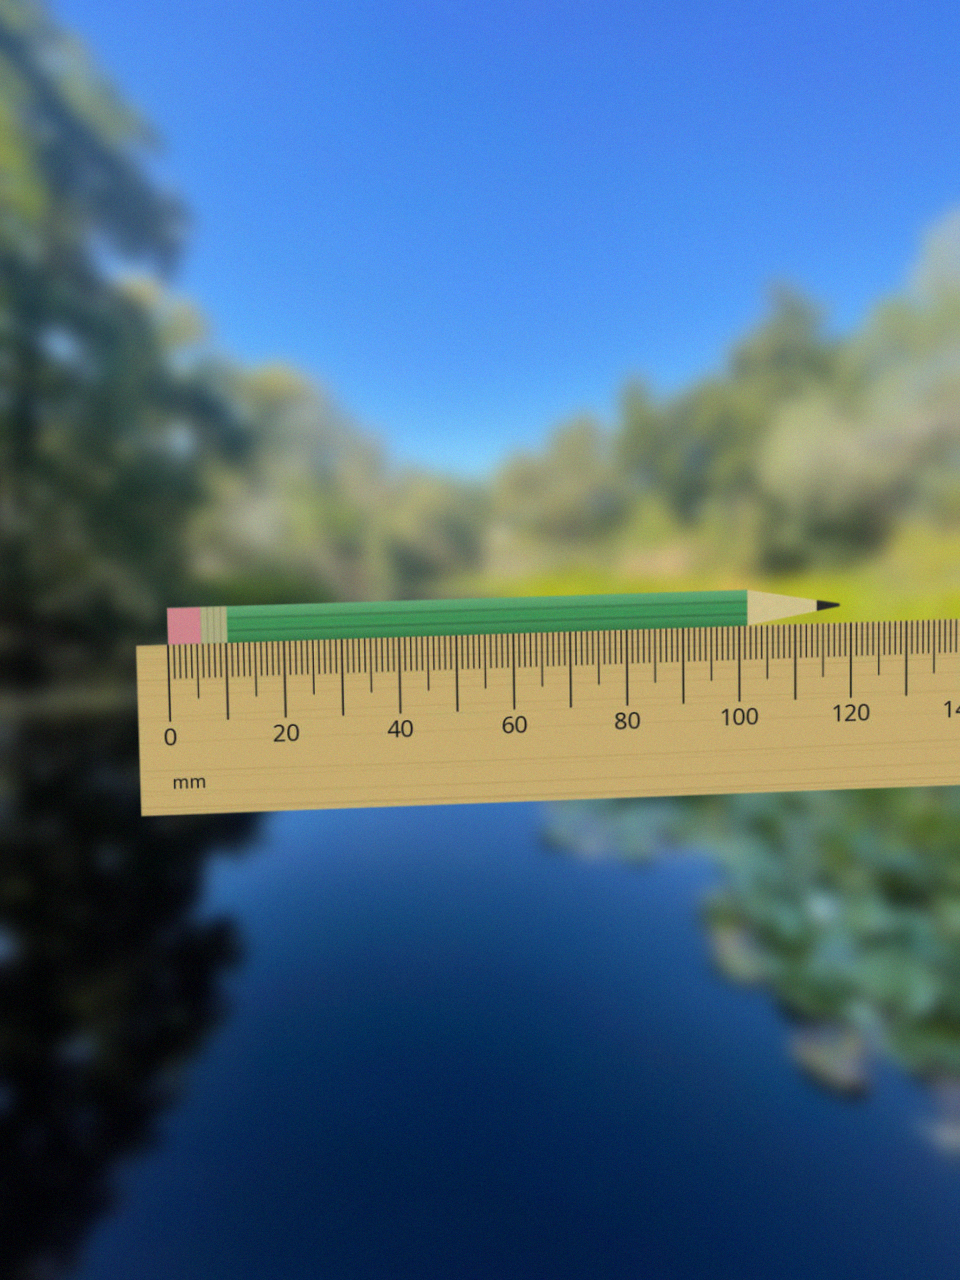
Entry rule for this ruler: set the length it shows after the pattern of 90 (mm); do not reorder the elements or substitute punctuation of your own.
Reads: 118 (mm)
